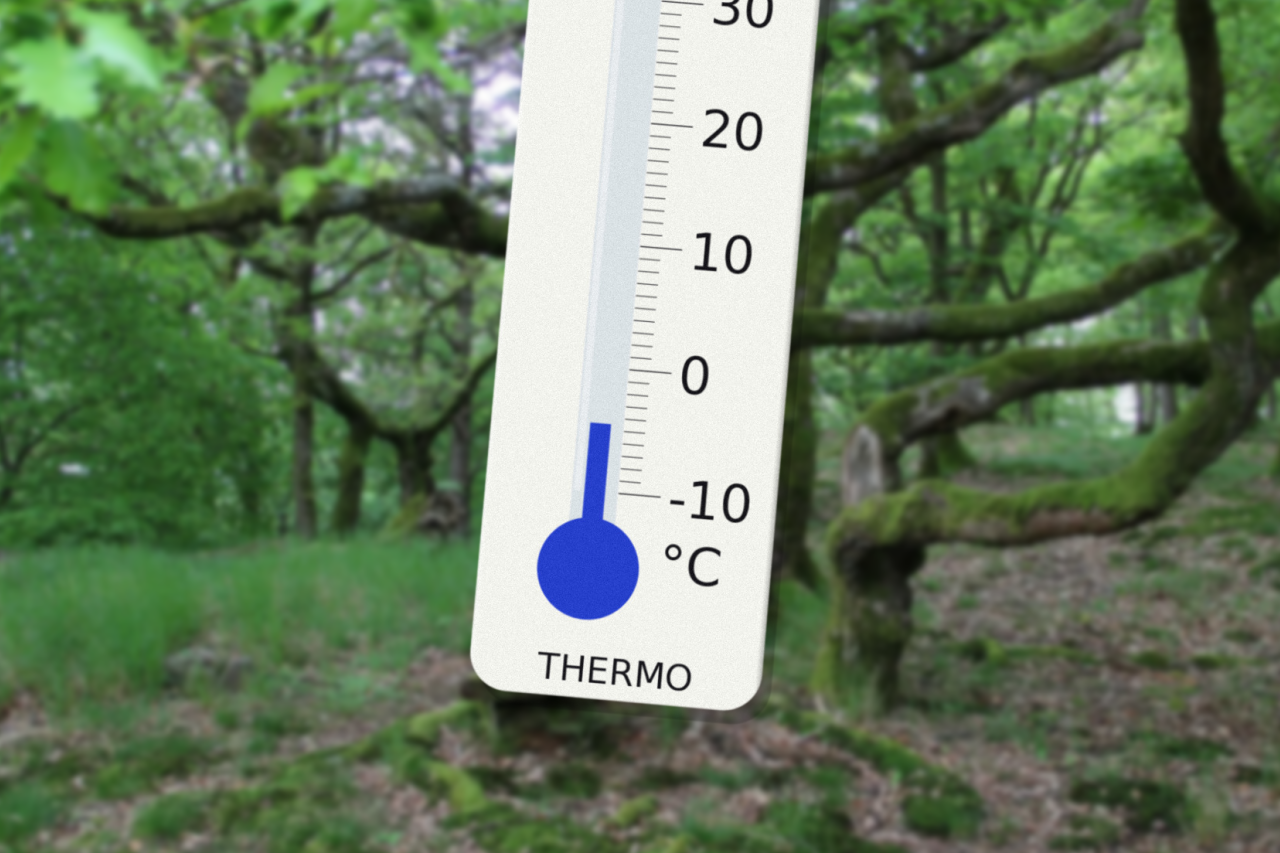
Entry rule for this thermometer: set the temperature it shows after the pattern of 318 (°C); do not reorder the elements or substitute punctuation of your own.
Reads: -4.5 (°C)
